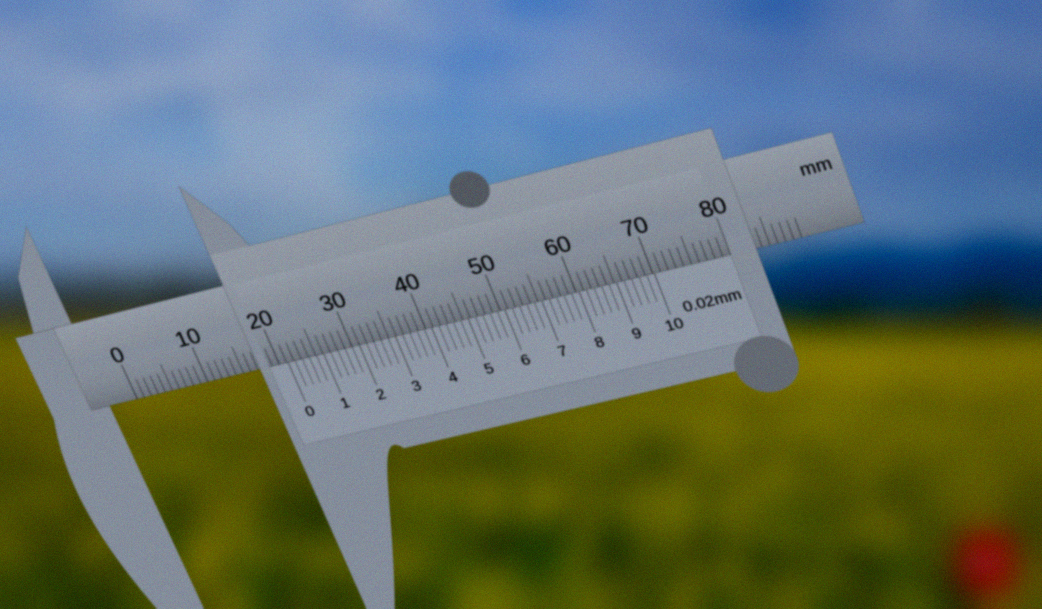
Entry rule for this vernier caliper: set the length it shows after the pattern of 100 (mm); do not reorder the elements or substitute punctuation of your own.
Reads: 21.2 (mm)
